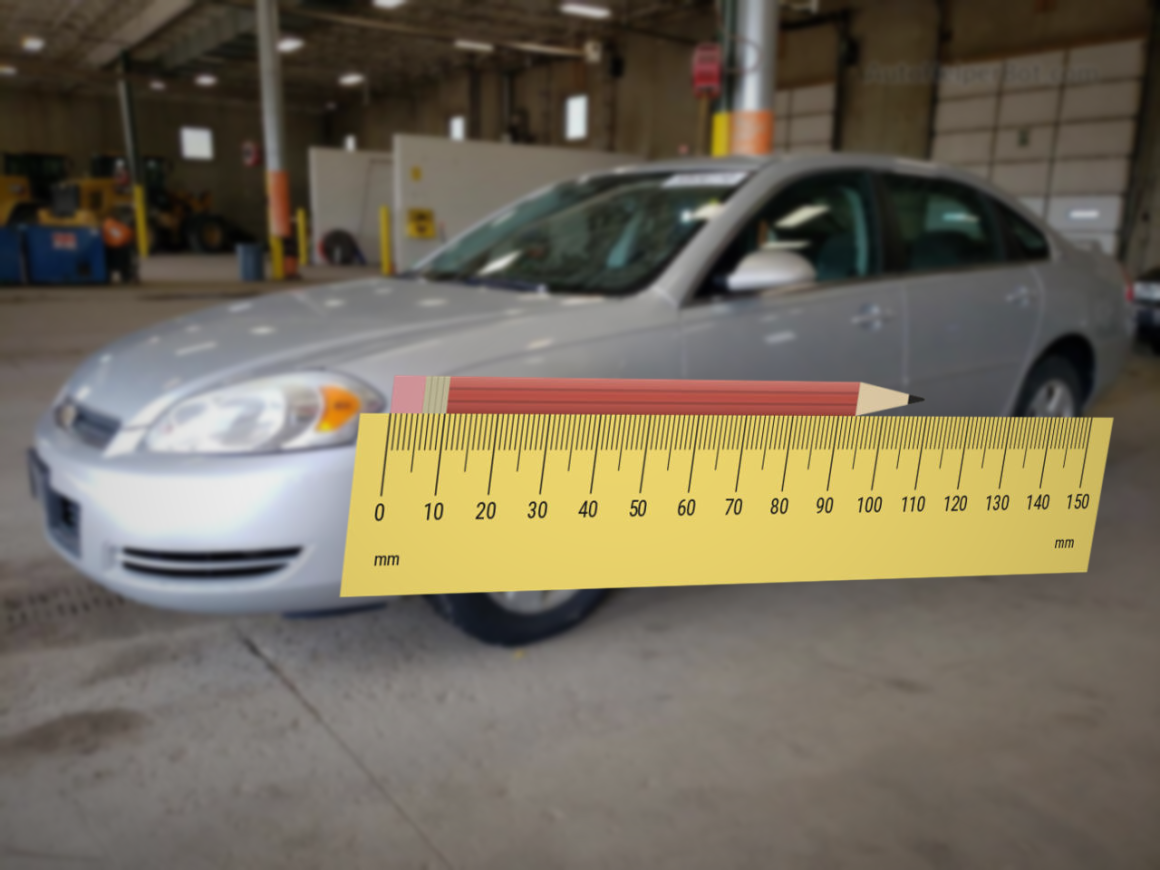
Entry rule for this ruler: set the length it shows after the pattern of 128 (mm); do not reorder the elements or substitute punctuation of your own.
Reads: 109 (mm)
